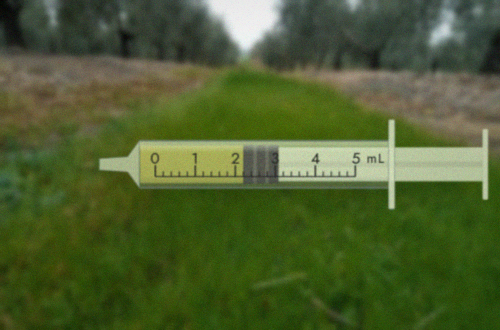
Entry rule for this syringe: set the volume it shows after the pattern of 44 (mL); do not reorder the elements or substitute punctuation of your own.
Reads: 2.2 (mL)
